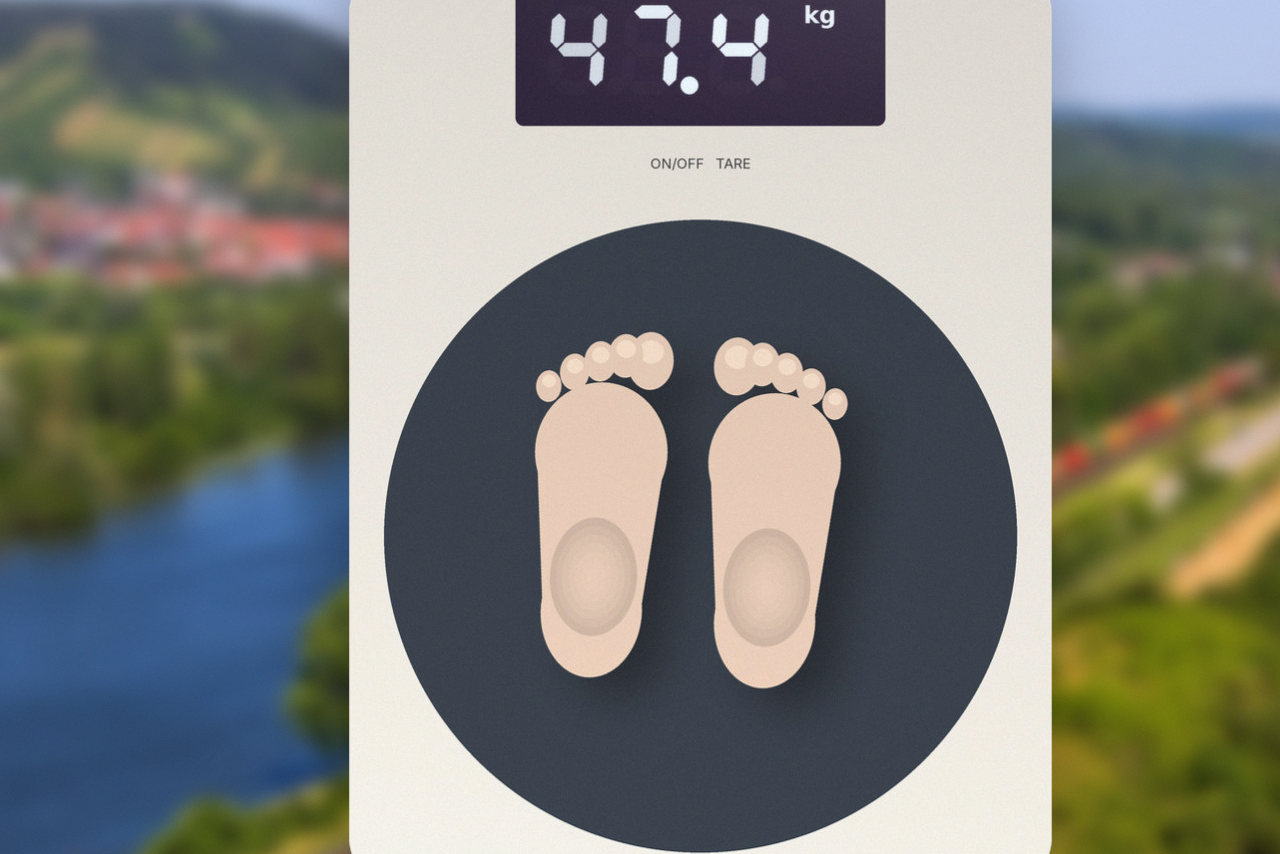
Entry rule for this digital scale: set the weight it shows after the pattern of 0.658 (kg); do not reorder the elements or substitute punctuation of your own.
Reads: 47.4 (kg)
